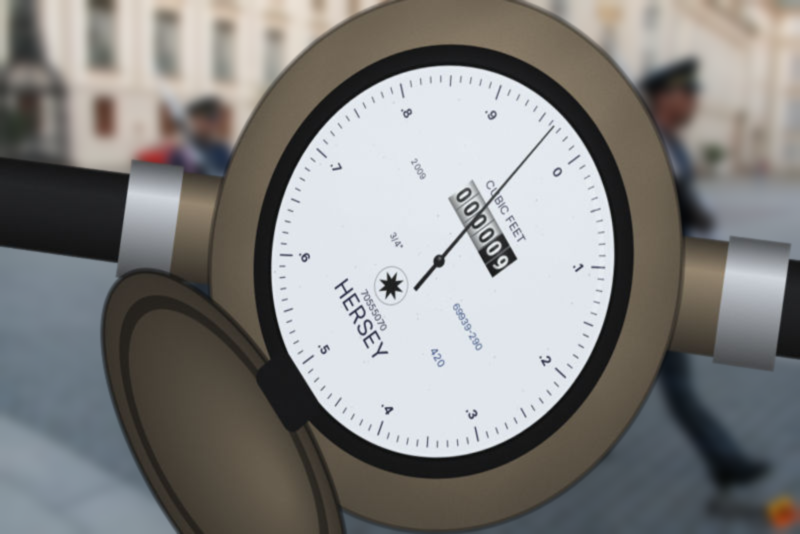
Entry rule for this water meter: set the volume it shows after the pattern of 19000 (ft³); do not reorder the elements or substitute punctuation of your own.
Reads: 8.96 (ft³)
